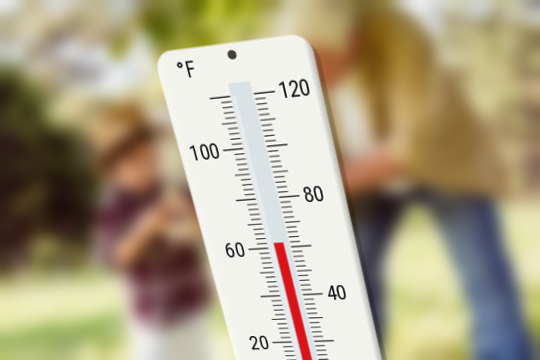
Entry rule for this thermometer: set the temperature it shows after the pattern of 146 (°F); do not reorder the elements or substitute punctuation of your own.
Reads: 62 (°F)
